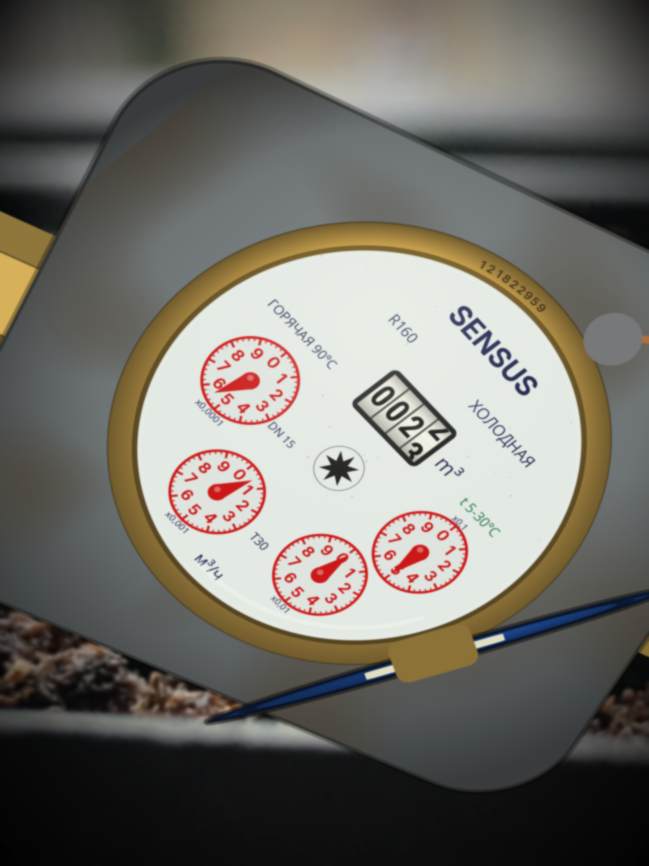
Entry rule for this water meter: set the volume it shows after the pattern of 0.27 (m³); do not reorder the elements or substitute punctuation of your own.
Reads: 22.5005 (m³)
